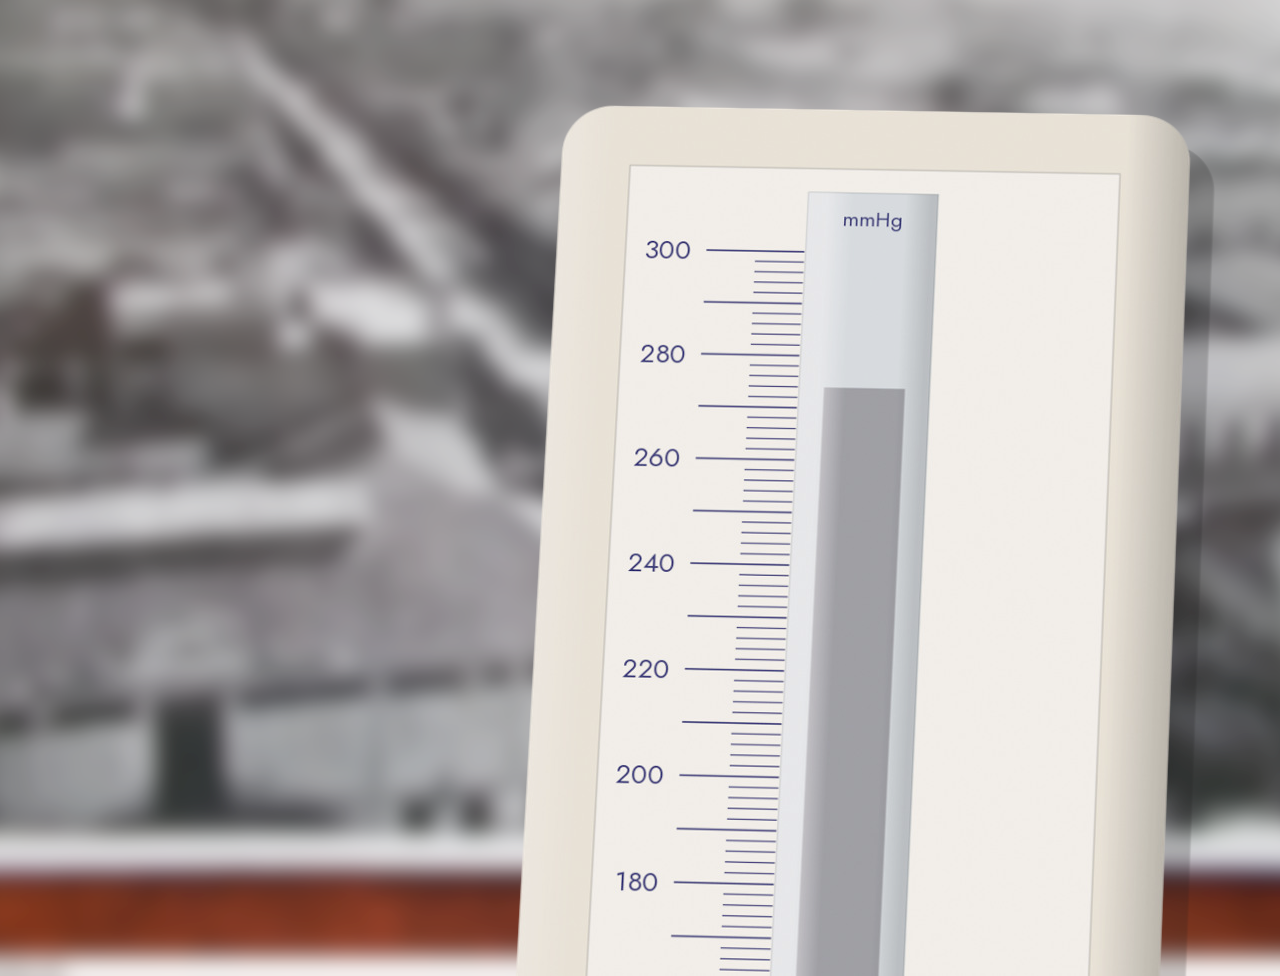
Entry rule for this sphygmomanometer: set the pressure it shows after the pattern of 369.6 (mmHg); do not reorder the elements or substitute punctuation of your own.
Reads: 274 (mmHg)
